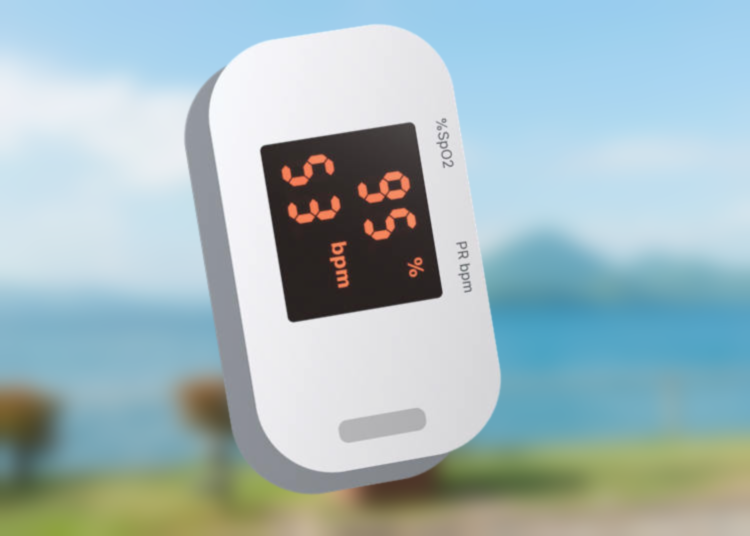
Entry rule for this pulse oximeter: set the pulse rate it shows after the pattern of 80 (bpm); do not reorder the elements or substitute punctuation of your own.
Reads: 53 (bpm)
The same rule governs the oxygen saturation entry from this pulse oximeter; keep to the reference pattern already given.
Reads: 95 (%)
